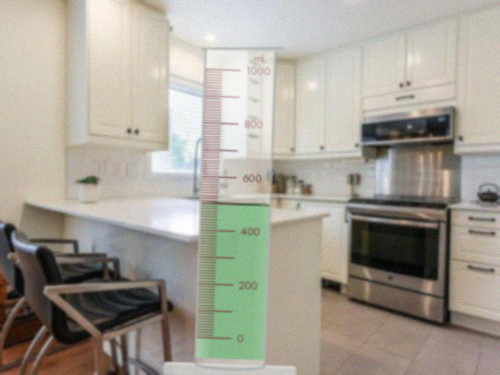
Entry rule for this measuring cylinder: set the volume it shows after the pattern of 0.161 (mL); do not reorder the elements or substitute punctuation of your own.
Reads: 500 (mL)
